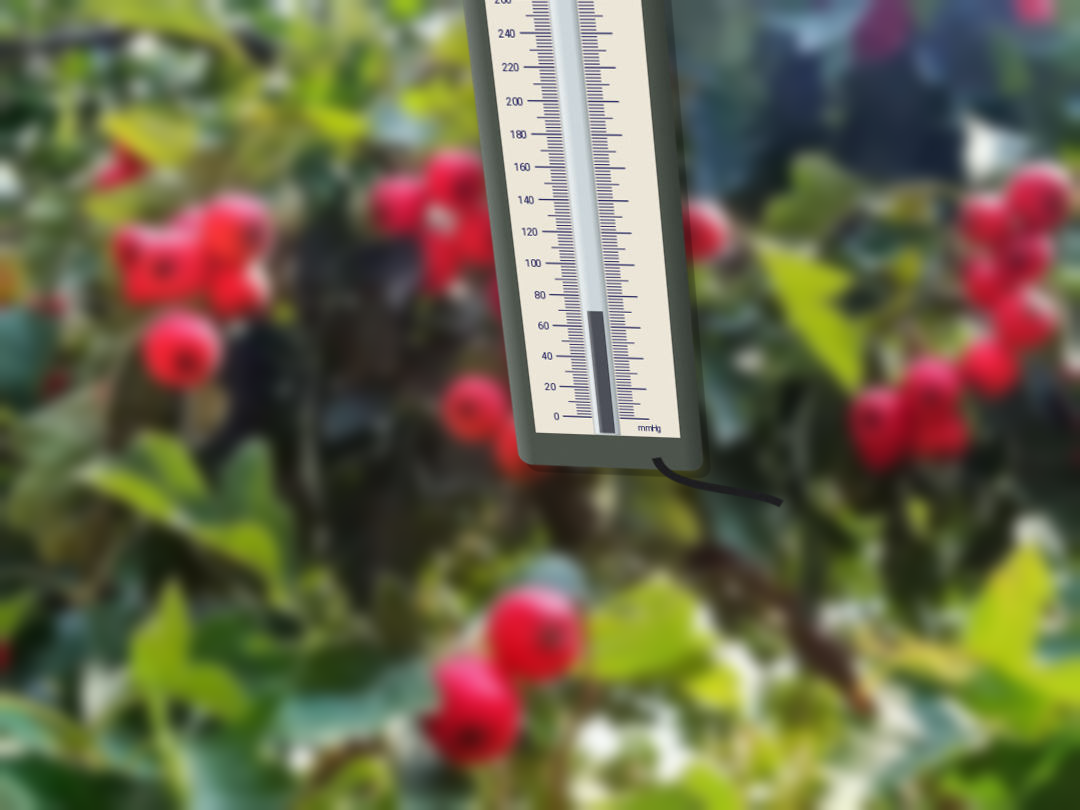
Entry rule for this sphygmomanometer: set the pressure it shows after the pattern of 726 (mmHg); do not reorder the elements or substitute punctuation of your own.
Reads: 70 (mmHg)
